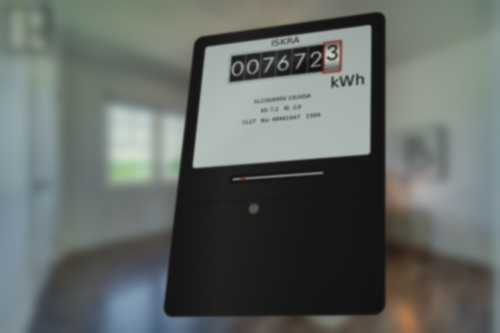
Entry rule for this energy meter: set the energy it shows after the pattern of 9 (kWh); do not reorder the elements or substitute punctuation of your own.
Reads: 7672.3 (kWh)
